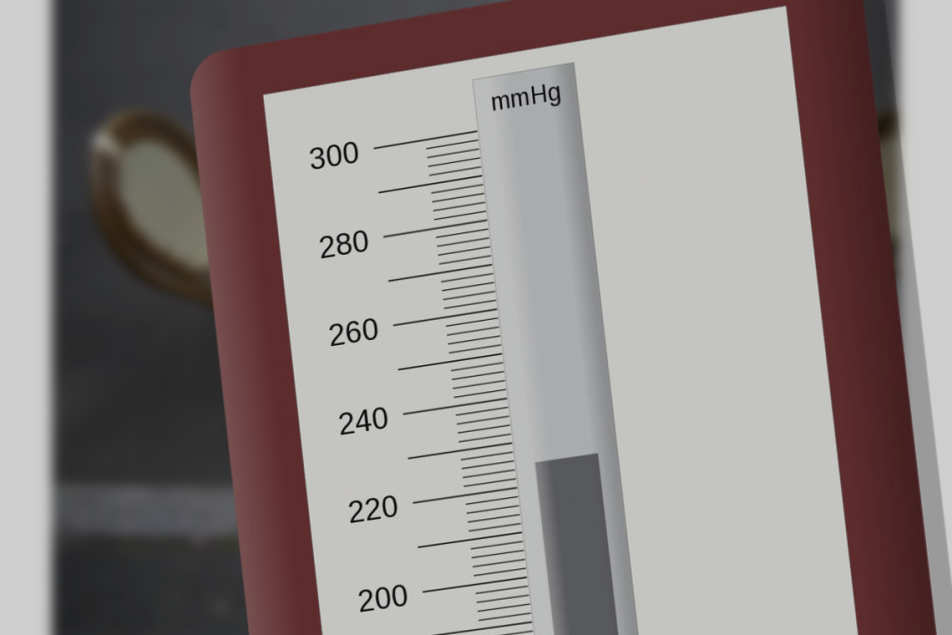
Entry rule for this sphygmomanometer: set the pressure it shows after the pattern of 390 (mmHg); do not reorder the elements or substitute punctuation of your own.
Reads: 225 (mmHg)
